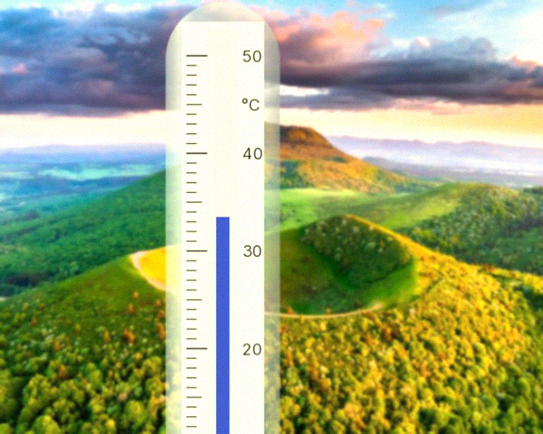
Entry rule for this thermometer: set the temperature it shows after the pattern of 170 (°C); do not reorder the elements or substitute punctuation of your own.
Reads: 33.5 (°C)
